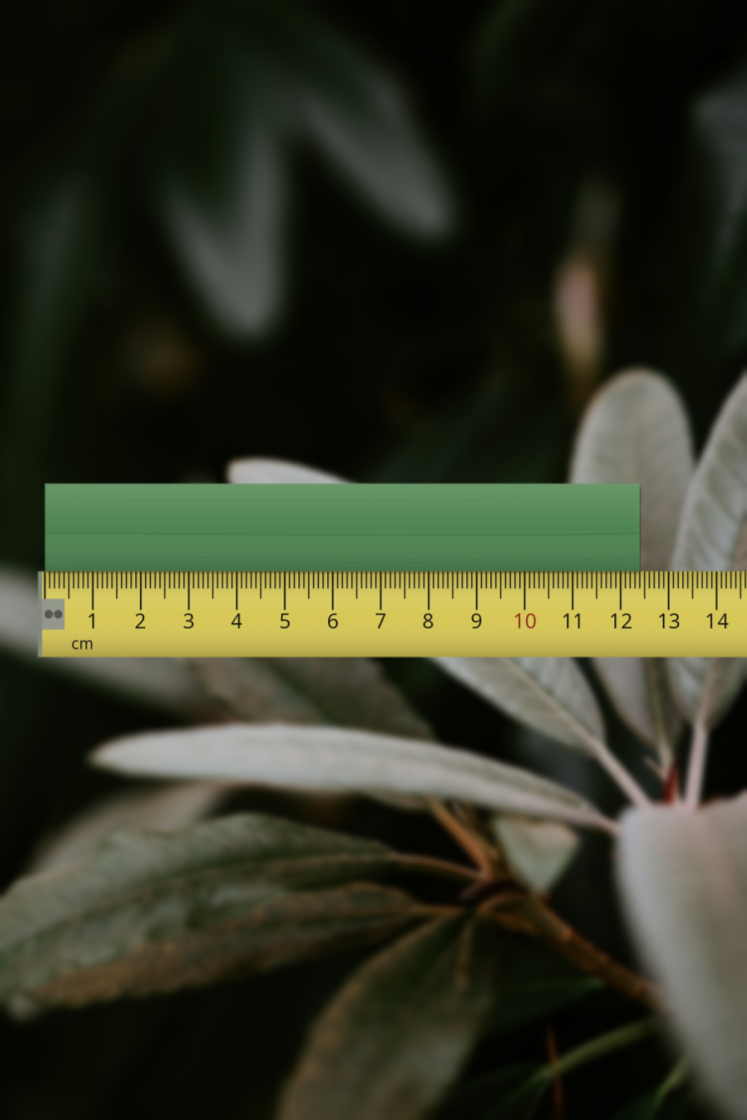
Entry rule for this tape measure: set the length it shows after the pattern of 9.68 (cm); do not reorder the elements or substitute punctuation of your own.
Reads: 12.4 (cm)
